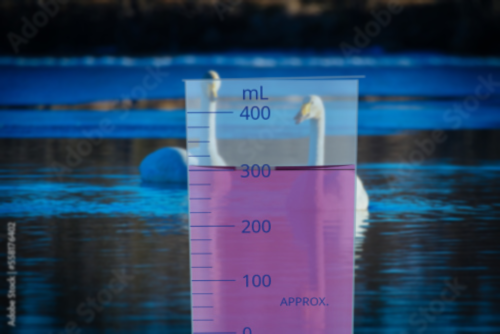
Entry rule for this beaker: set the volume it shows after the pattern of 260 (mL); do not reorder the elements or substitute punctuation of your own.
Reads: 300 (mL)
